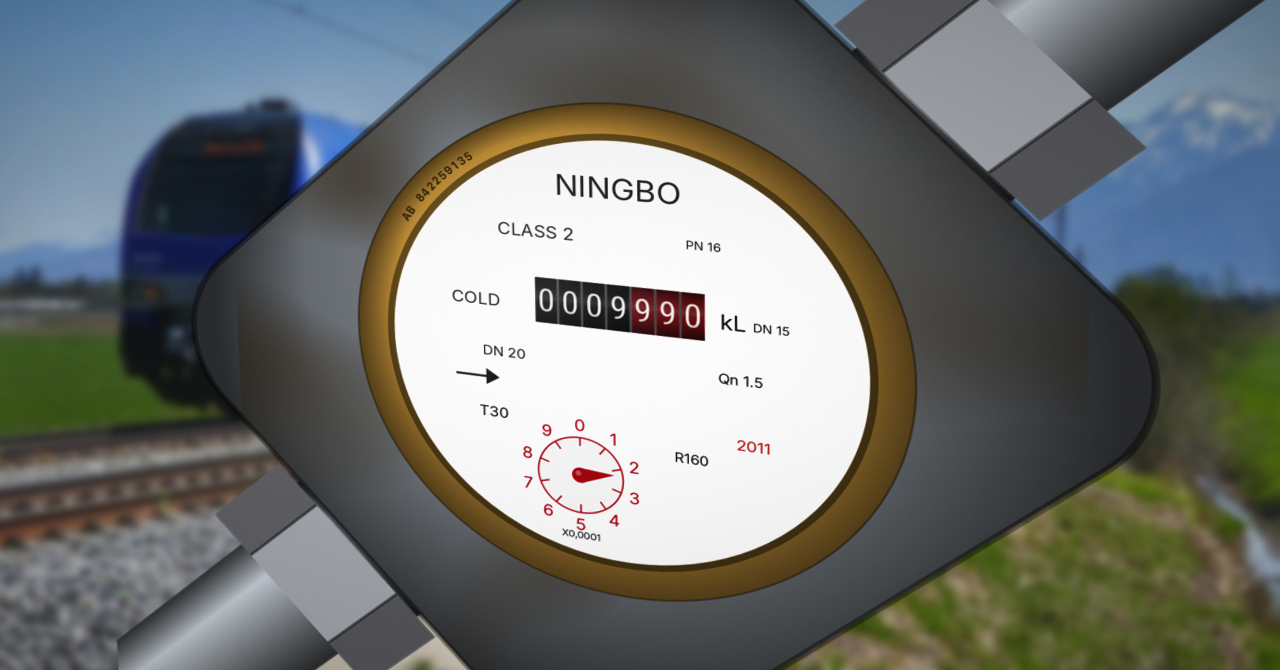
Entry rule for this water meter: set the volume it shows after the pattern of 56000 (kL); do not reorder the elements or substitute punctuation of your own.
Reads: 9.9902 (kL)
